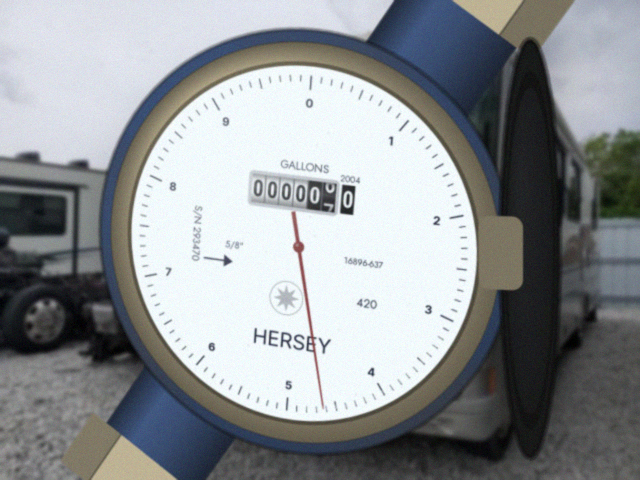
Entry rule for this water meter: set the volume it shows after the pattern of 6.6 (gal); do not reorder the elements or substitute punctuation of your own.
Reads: 64.6 (gal)
